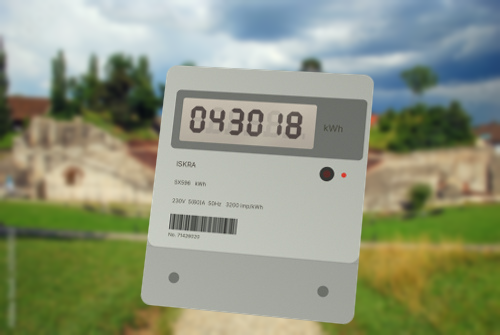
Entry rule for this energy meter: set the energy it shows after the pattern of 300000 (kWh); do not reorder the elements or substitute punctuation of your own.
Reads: 43018 (kWh)
